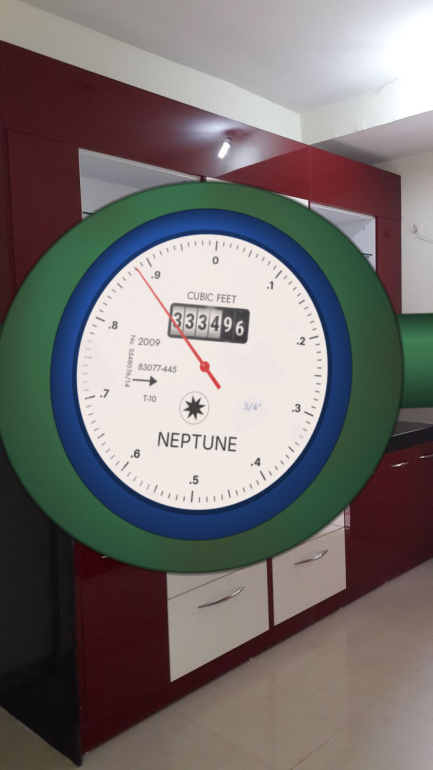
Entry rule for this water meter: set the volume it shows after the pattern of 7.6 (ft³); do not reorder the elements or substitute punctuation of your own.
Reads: 333495.88 (ft³)
